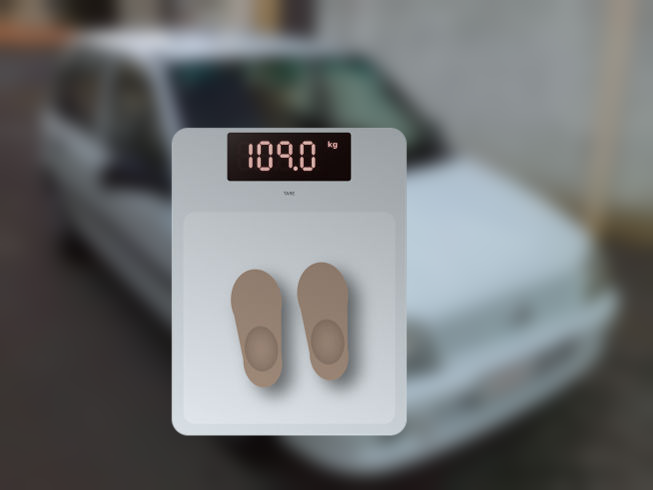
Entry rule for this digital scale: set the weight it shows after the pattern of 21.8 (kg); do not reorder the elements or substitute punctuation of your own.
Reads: 109.0 (kg)
